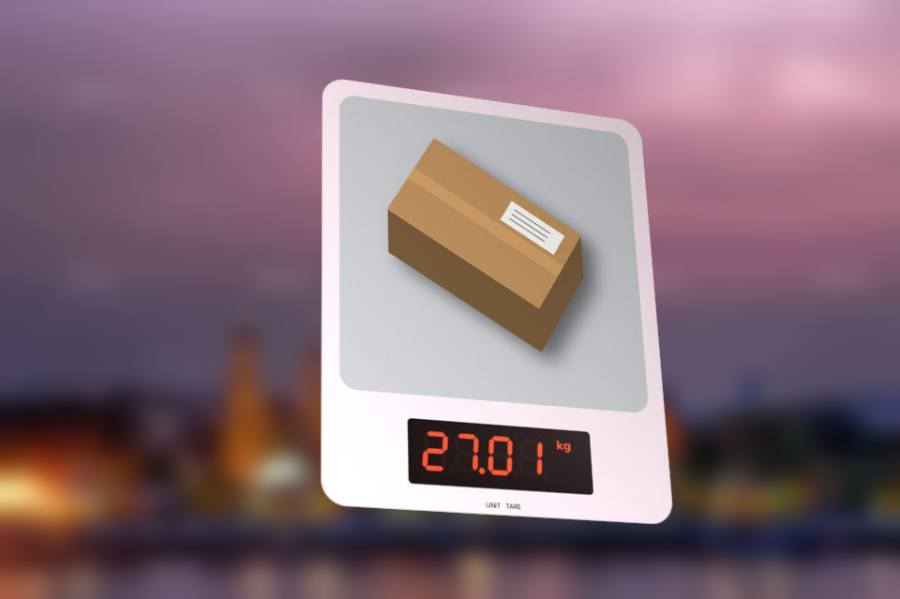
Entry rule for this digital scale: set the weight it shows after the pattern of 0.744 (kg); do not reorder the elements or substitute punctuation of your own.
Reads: 27.01 (kg)
